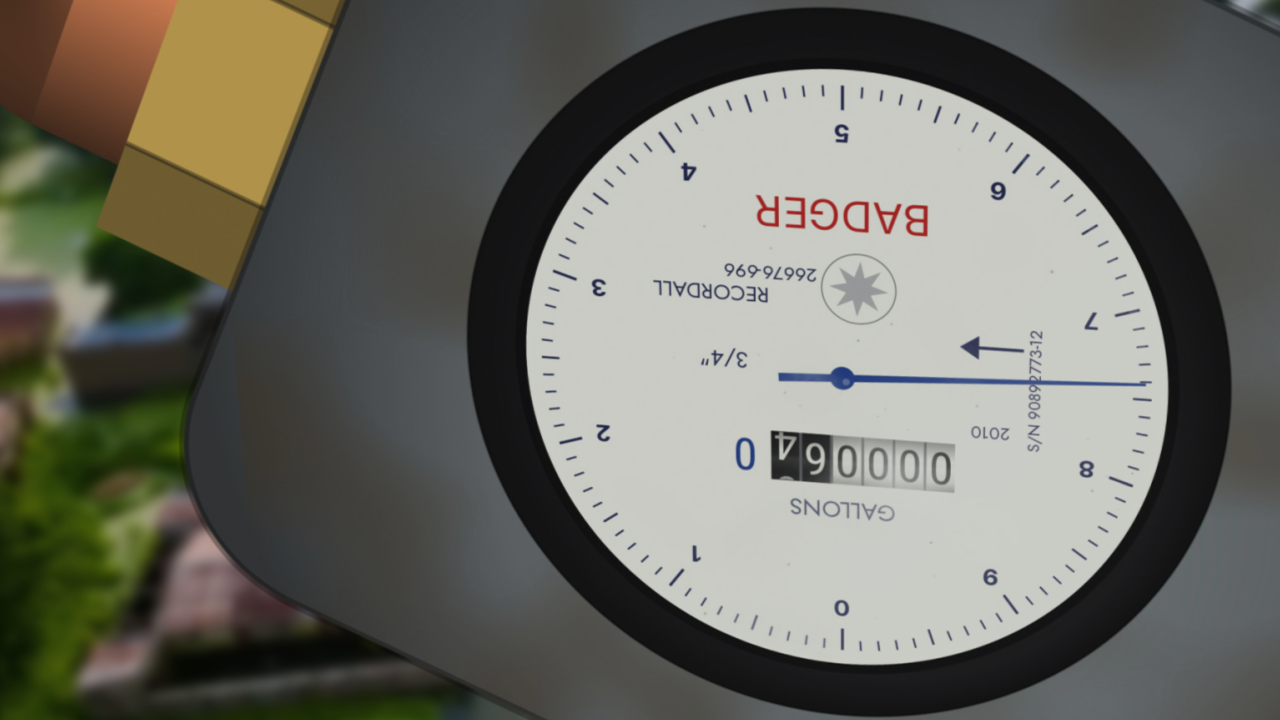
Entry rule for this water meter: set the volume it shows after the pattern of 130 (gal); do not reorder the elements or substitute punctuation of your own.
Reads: 637.4 (gal)
